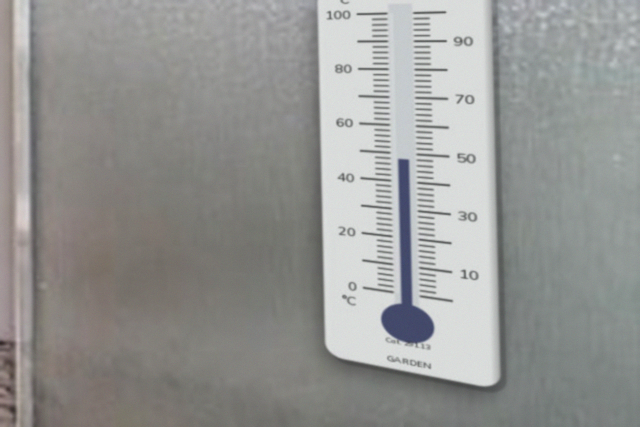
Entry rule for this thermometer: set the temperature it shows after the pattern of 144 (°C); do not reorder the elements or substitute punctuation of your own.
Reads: 48 (°C)
